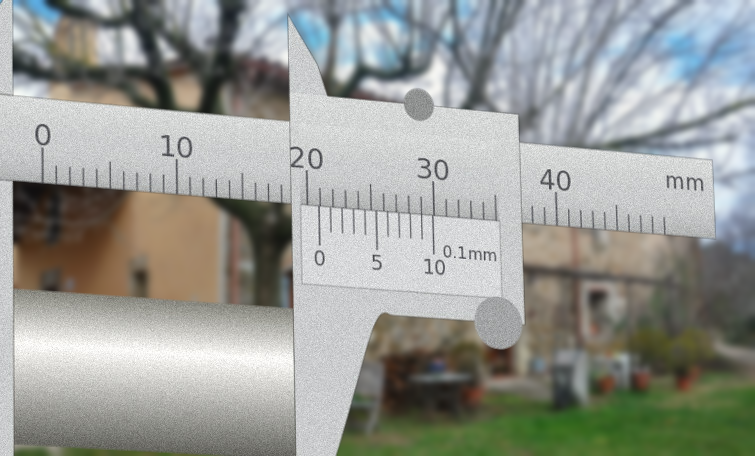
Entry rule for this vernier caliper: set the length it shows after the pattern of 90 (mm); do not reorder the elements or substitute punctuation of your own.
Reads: 20.9 (mm)
